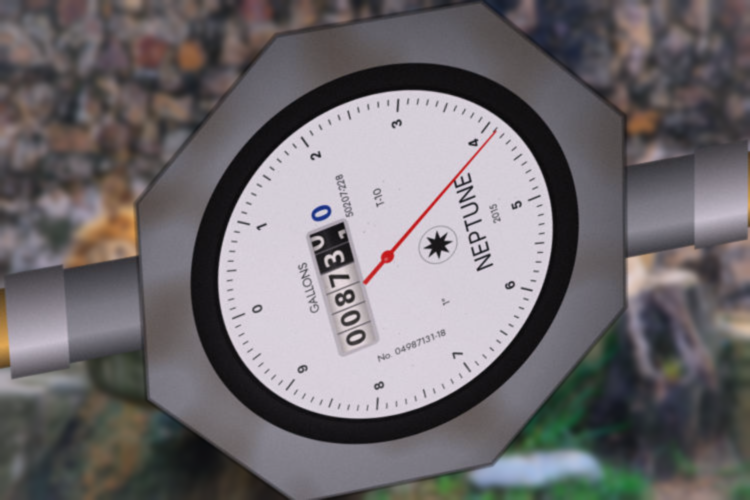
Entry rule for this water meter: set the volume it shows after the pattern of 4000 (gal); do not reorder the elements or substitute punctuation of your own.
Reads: 87304.1 (gal)
